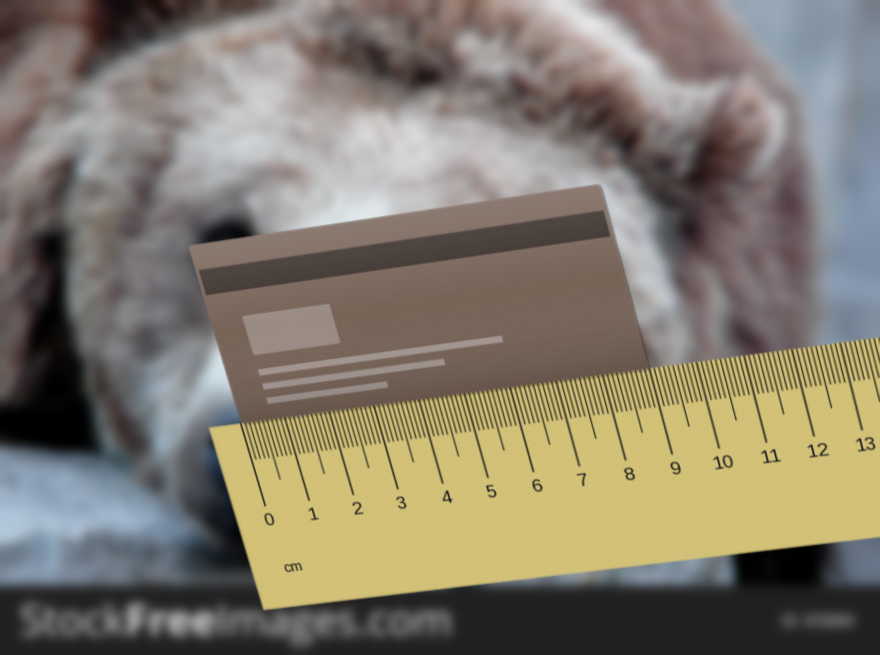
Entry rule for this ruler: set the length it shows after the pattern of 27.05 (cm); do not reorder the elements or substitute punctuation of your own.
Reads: 9 (cm)
